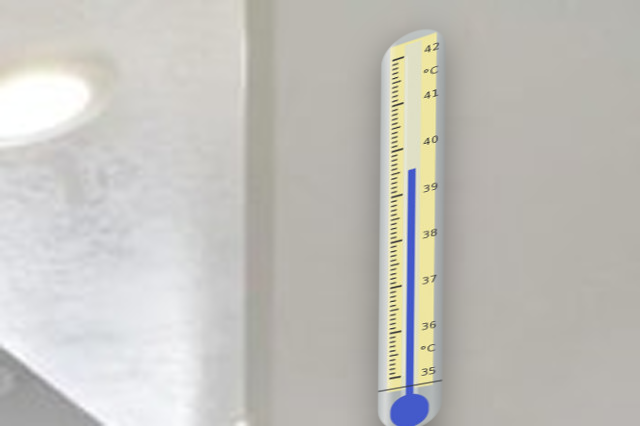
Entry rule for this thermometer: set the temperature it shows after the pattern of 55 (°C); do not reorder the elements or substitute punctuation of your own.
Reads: 39.5 (°C)
